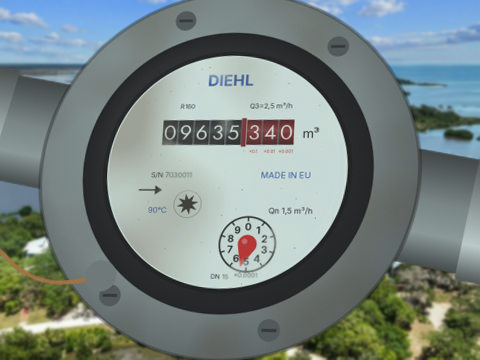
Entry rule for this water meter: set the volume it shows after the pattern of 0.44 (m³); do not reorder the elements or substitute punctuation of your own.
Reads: 9635.3405 (m³)
